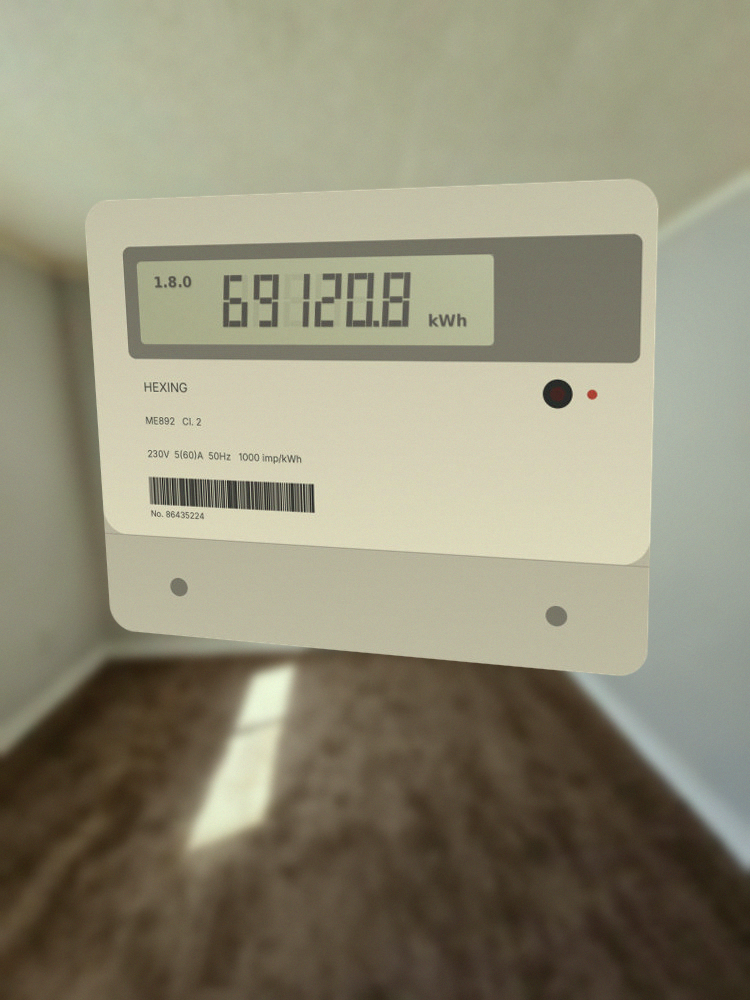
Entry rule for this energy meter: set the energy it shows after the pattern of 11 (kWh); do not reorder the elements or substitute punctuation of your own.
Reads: 69120.8 (kWh)
